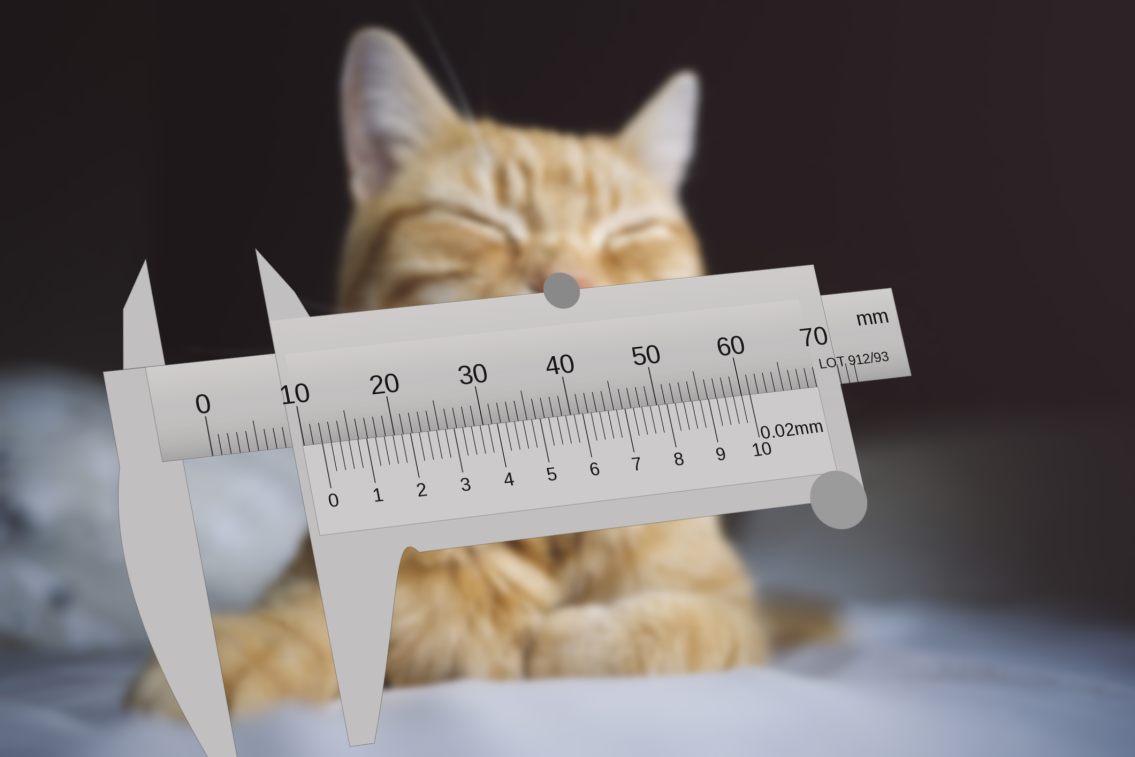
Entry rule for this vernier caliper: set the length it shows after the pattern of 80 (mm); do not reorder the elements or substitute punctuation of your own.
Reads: 12.0 (mm)
